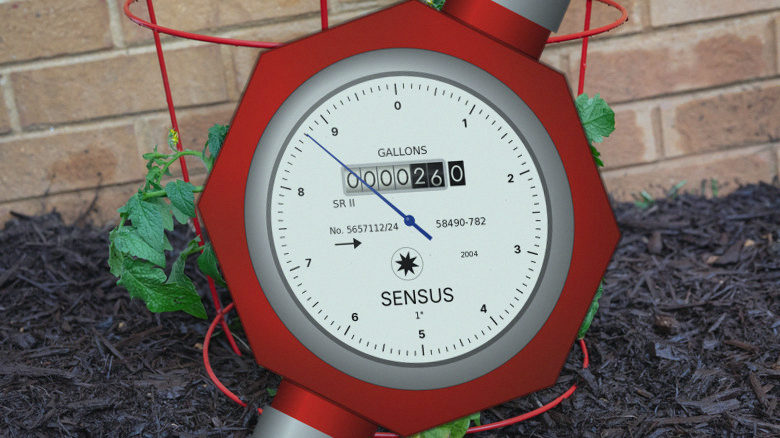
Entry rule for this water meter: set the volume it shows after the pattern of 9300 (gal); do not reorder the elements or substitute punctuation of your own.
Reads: 258.7 (gal)
